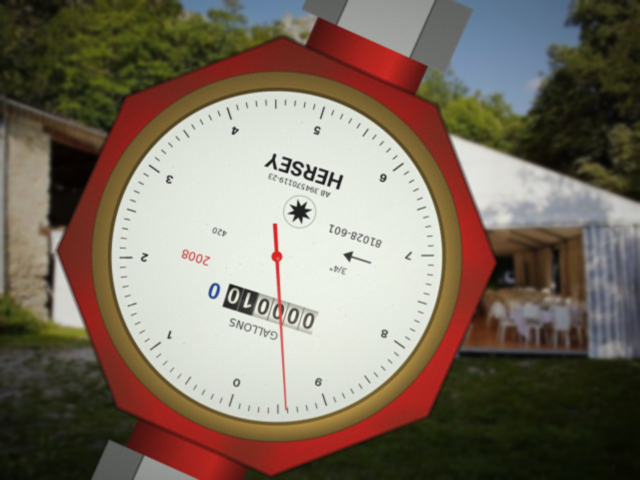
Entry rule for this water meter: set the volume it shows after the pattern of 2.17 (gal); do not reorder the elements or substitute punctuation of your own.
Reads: 99.4 (gal)
